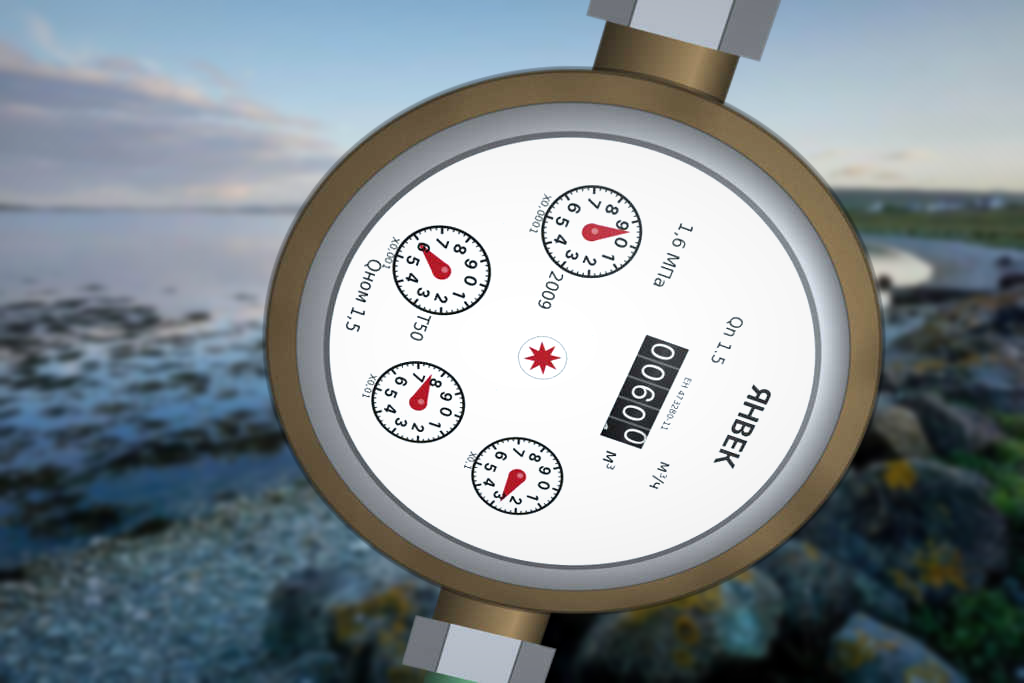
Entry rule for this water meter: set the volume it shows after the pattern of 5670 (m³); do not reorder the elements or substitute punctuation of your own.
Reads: 600.2759 (m³)
